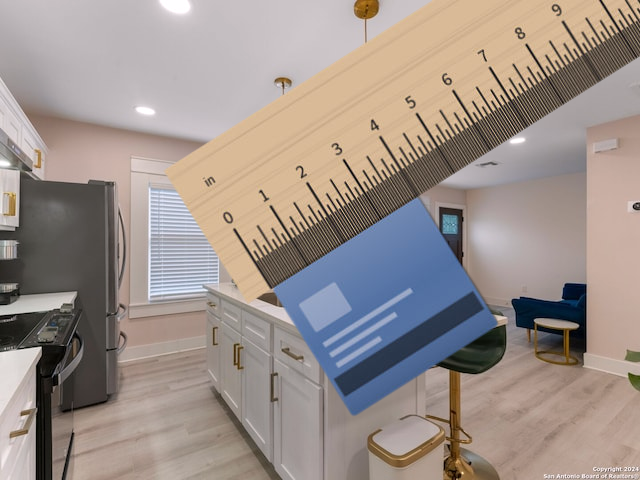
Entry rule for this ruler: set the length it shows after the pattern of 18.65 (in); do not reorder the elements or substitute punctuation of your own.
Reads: 4 (in)
